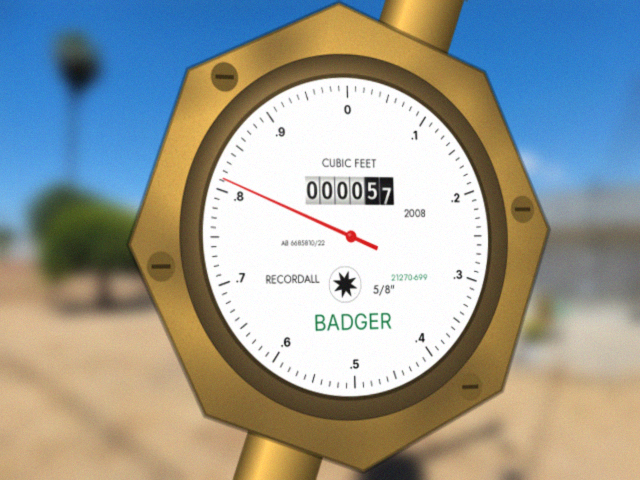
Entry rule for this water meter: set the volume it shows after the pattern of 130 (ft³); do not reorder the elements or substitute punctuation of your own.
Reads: 56.81 (ft³)
